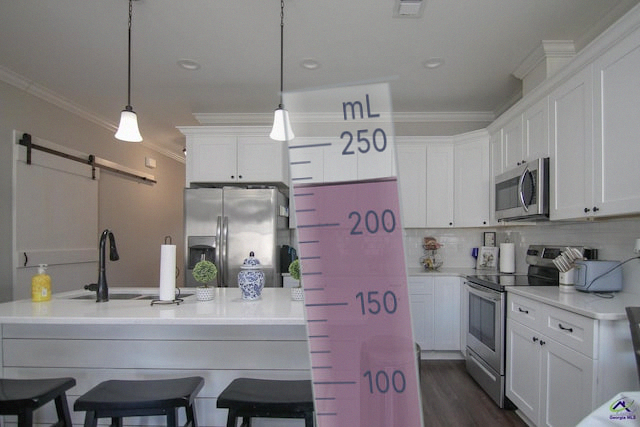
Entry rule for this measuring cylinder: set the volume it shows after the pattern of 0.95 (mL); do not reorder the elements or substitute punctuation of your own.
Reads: 225 (mL)
